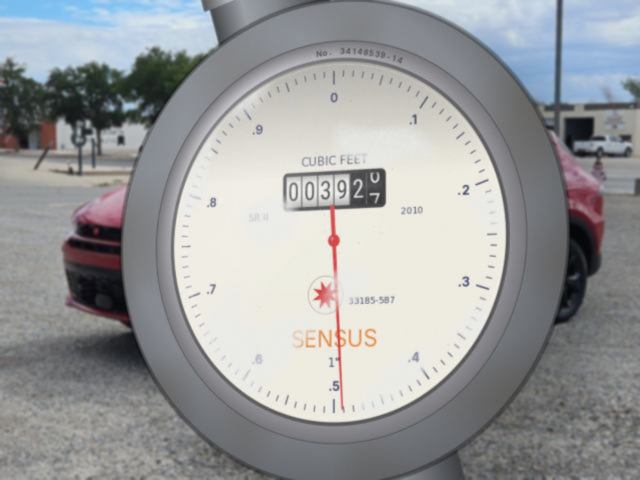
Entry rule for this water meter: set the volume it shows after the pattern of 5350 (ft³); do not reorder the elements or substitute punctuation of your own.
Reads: 3926.49 (ft³)
